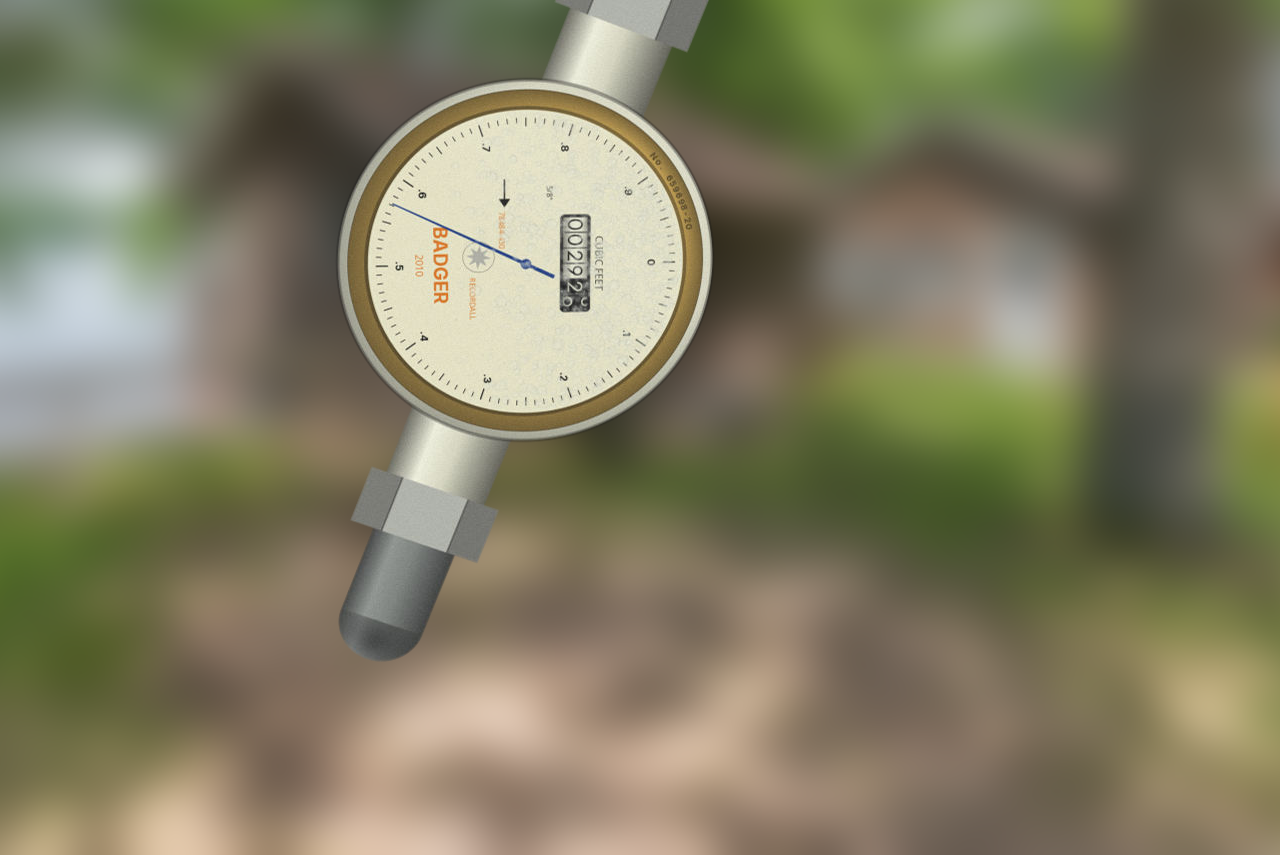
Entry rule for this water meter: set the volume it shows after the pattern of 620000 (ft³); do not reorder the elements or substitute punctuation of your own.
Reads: 2928.57 (ft³)
